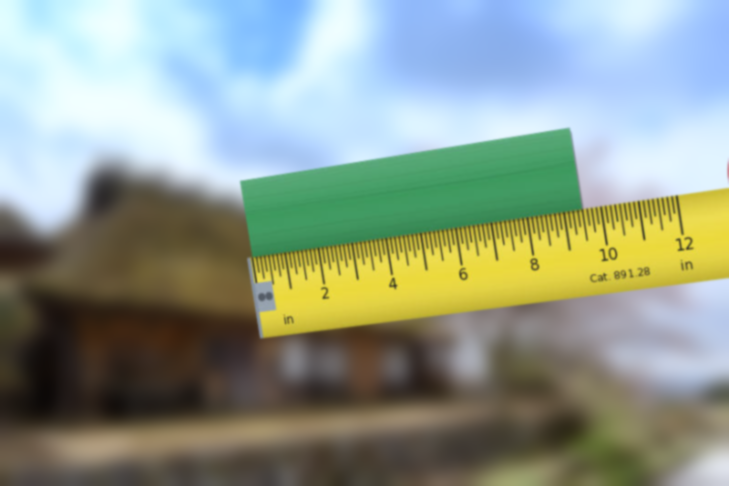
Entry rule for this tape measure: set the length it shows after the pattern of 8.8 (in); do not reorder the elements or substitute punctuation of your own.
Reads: 9.5 (in)
